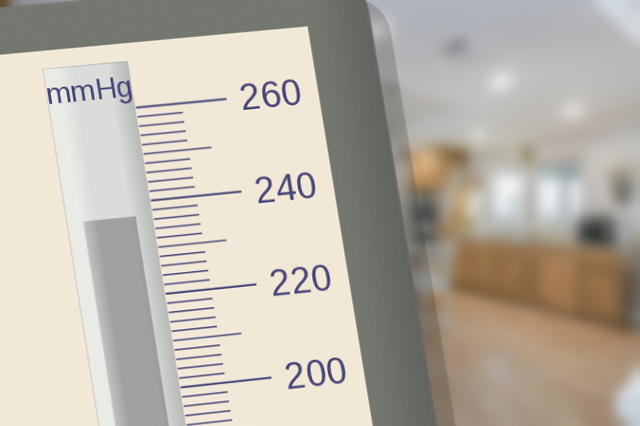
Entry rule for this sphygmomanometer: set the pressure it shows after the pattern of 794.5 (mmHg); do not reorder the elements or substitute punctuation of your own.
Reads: 237 (mmHg)
